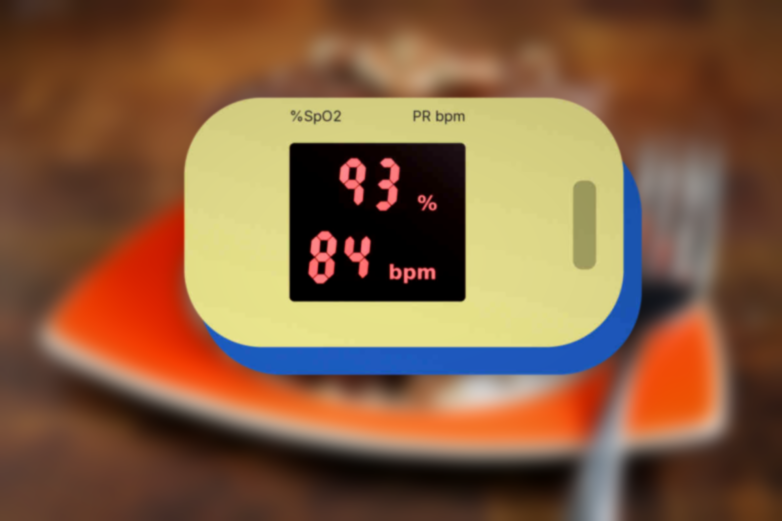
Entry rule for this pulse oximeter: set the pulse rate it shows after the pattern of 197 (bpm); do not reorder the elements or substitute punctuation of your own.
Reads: 84 (bpm)
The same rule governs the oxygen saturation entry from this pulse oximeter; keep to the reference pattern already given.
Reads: 93 (%)
